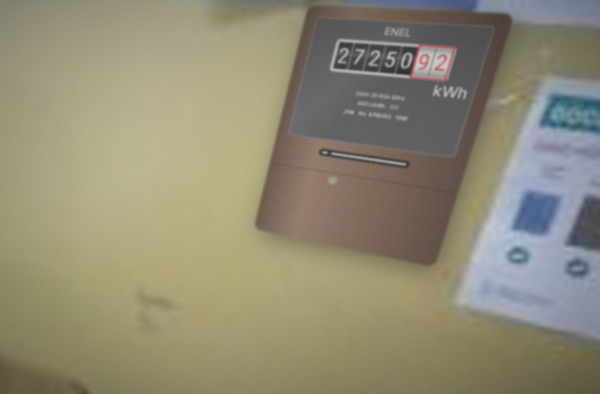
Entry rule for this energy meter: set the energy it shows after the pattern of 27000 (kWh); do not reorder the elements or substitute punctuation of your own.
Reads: 27250.92 (kWh)
